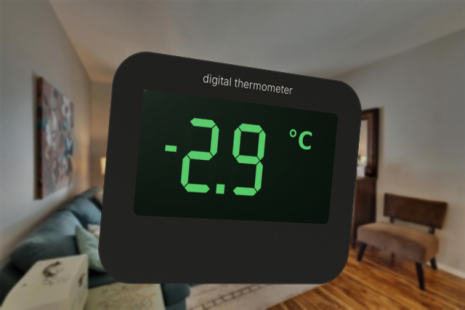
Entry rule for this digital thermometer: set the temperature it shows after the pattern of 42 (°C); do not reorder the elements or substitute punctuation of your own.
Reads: -2.9 (°C)
